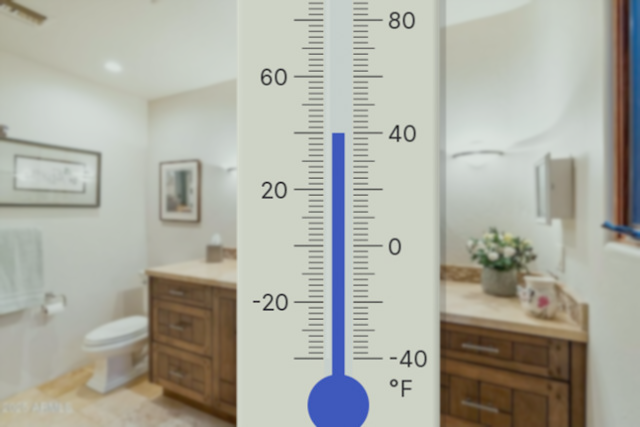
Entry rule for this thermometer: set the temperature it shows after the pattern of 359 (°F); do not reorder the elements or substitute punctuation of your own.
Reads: 40 (°F)
